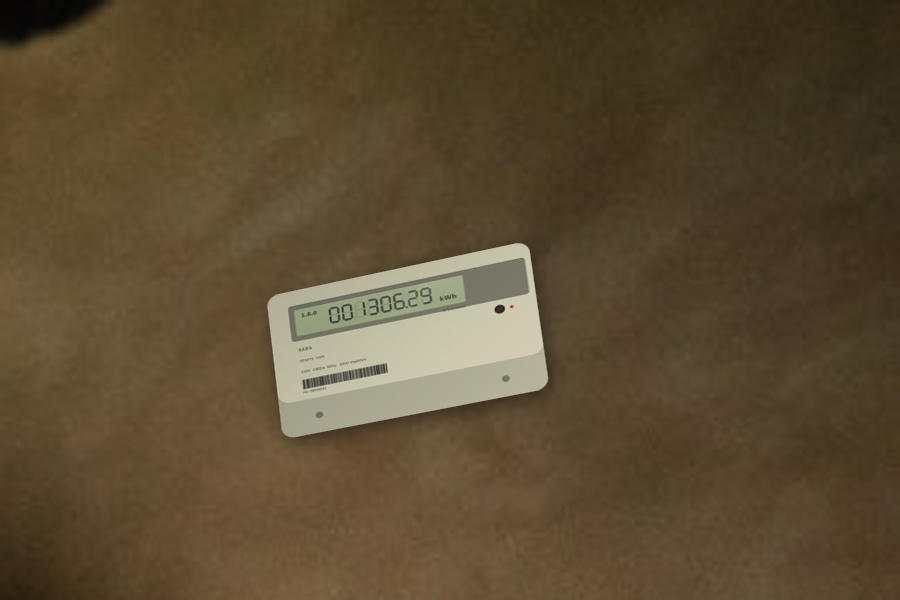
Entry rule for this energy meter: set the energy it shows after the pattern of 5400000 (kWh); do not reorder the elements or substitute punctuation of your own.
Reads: 1306.29 (kWh)
